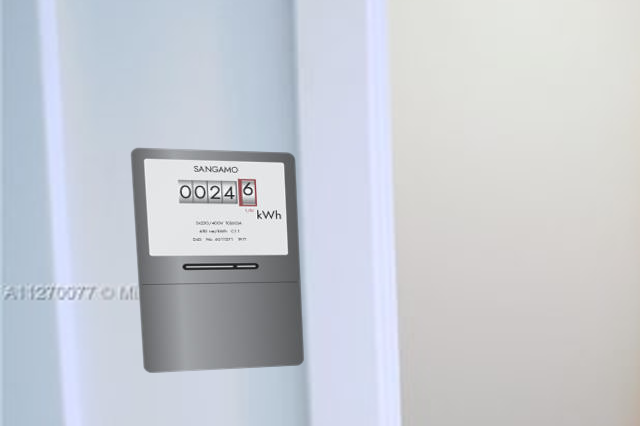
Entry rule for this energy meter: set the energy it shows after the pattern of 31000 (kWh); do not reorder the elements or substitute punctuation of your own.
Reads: 24.6 (kWh)
